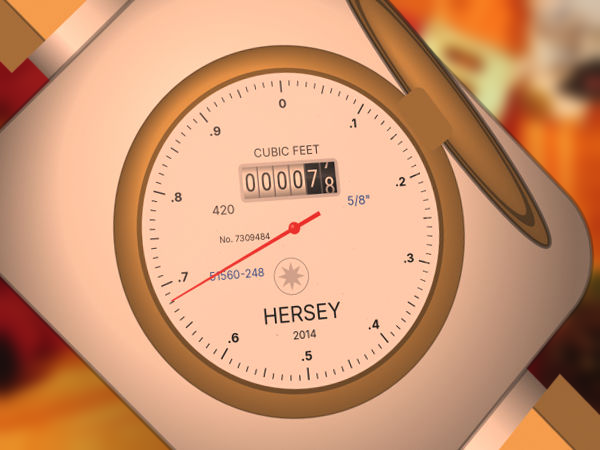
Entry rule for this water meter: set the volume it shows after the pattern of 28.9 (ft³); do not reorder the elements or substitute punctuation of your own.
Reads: 77.68 (ft³)
